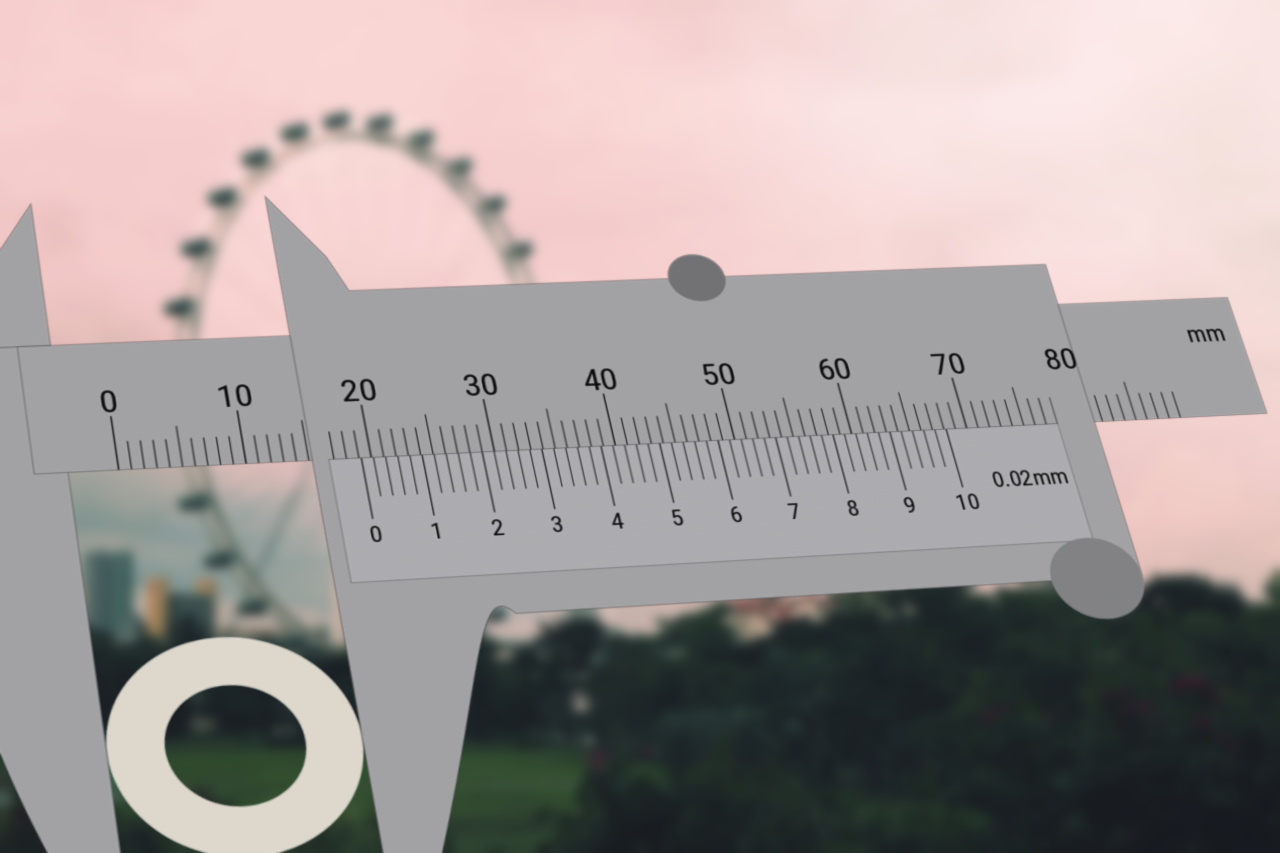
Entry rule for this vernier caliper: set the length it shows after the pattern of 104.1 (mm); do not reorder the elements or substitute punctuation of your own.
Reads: 19.2 (mm)
